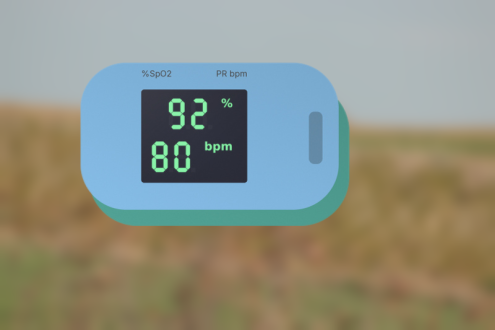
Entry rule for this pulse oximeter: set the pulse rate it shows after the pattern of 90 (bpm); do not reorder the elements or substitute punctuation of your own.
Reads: 80 (bpm)
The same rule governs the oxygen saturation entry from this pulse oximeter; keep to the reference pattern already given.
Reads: 92 (%)
